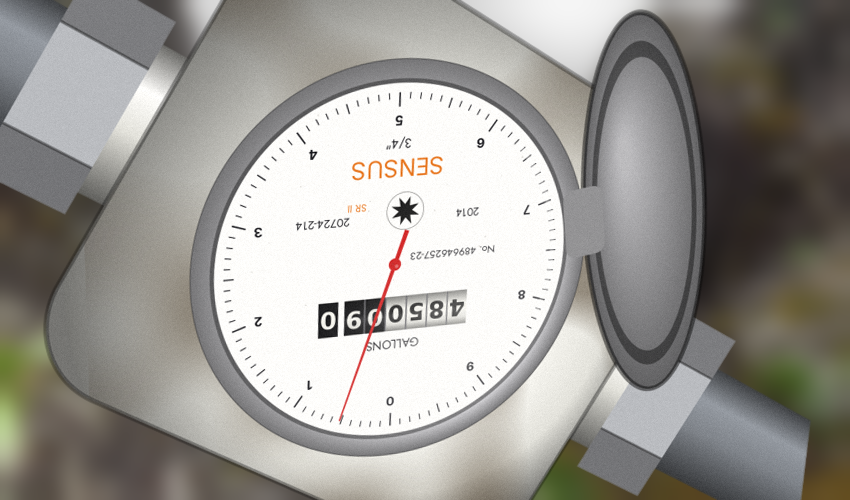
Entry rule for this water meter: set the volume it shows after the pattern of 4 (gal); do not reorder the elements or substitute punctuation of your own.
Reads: 4850090.5 (gal)
